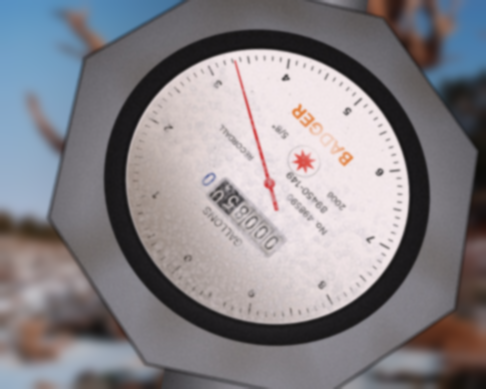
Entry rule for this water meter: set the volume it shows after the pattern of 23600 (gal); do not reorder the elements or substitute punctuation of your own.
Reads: 8503.3 (gal)
